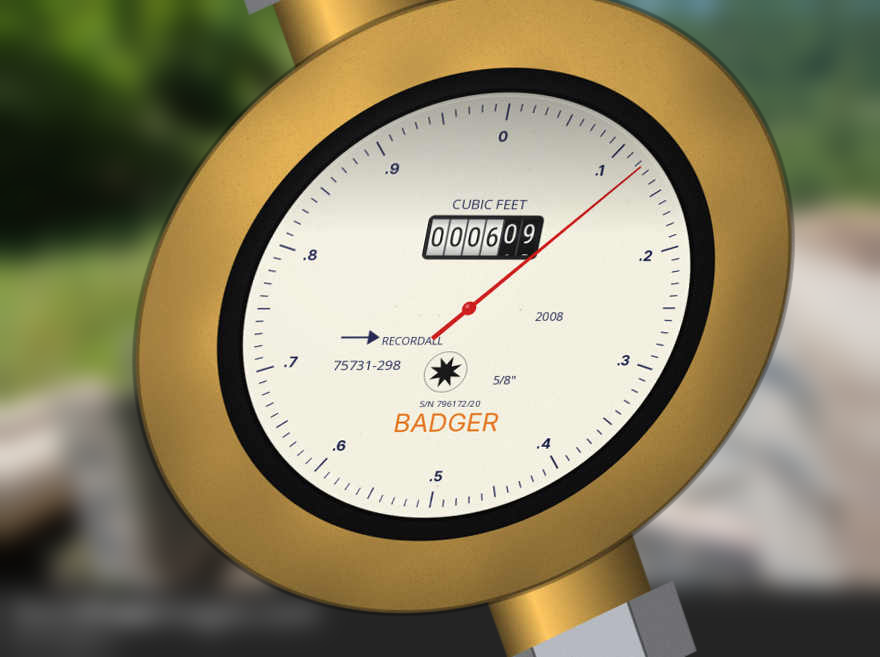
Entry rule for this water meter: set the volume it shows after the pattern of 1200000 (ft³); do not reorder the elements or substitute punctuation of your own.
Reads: 609.12 (ft³)
